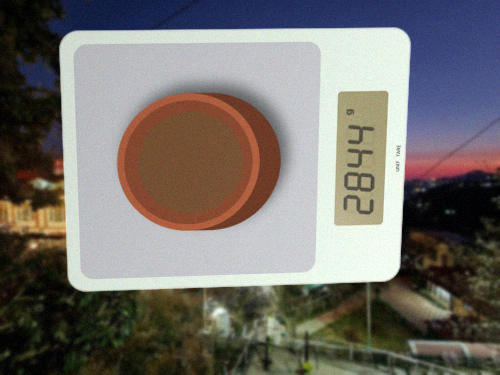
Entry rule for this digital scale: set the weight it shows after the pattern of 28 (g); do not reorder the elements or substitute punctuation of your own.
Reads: 2844 (g)
